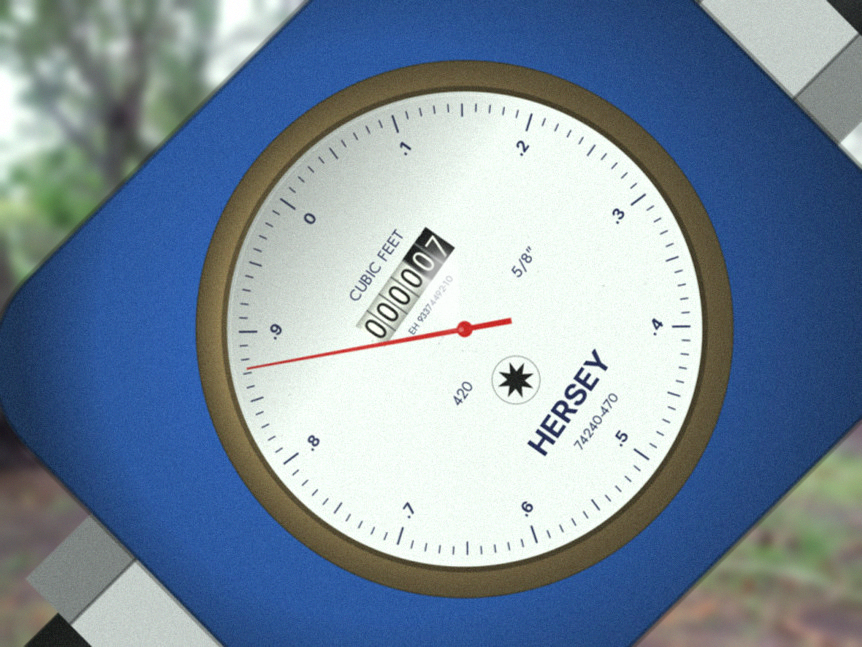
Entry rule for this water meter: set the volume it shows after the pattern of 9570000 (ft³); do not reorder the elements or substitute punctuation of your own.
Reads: 6.87 (ft³)
